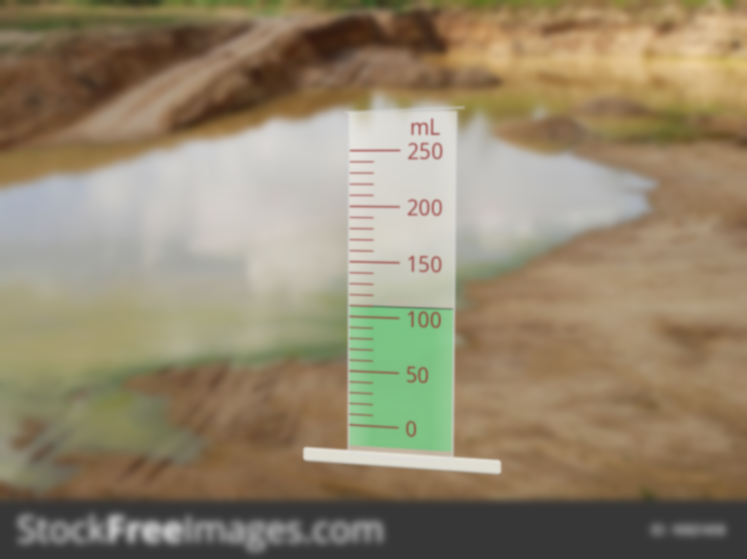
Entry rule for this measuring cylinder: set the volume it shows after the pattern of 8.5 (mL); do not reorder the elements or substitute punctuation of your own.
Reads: 110 (mL)
